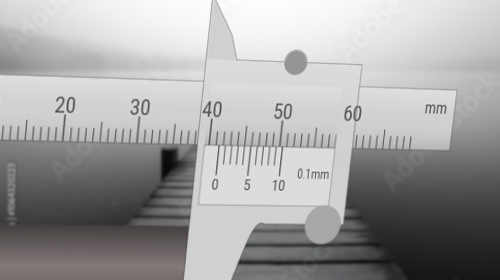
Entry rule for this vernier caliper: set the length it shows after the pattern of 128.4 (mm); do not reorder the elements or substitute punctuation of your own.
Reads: 41.4 (mm)
